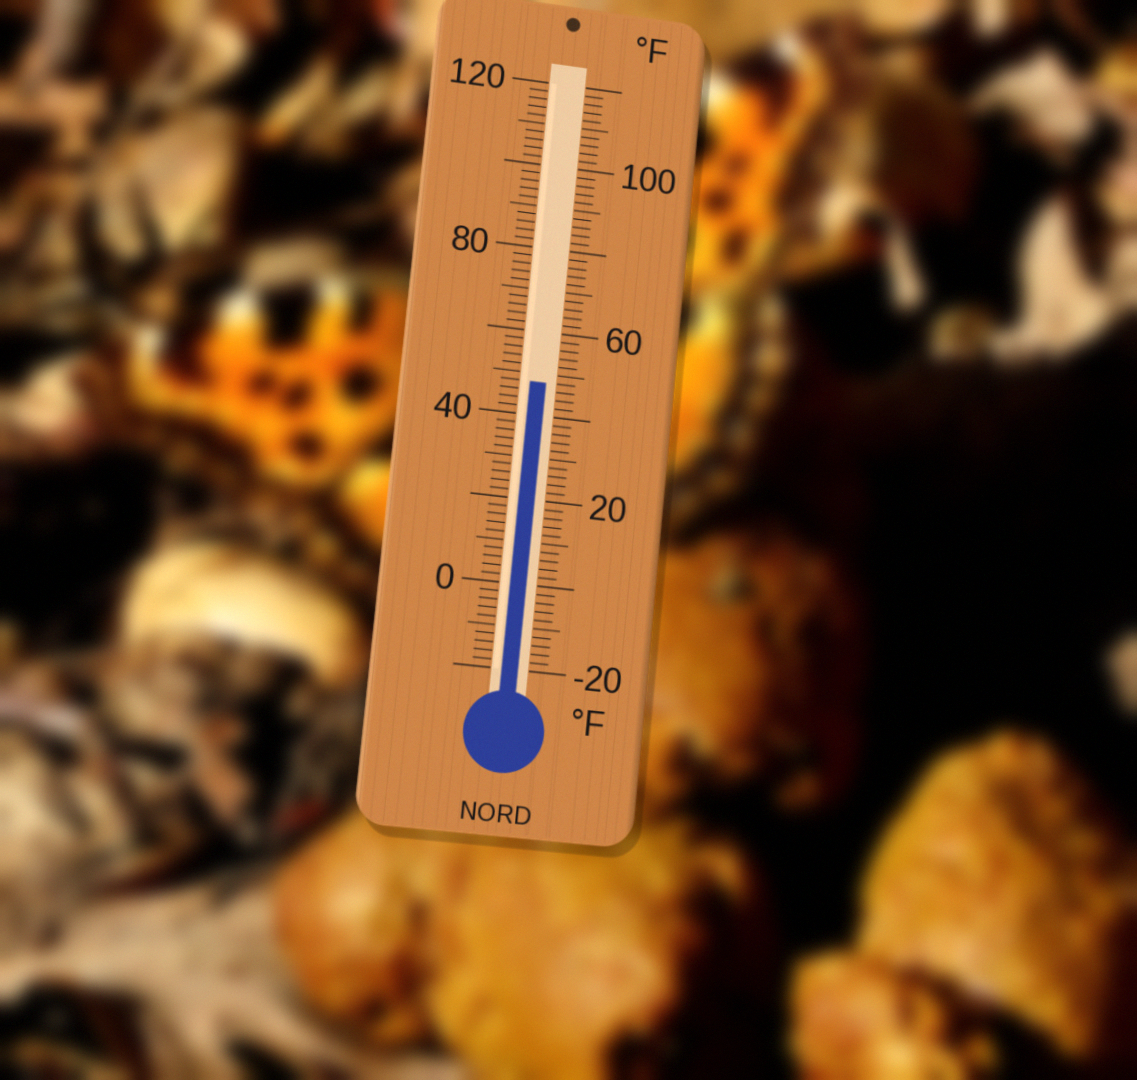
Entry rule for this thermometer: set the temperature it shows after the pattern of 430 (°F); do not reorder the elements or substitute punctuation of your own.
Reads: 48 (°F)
